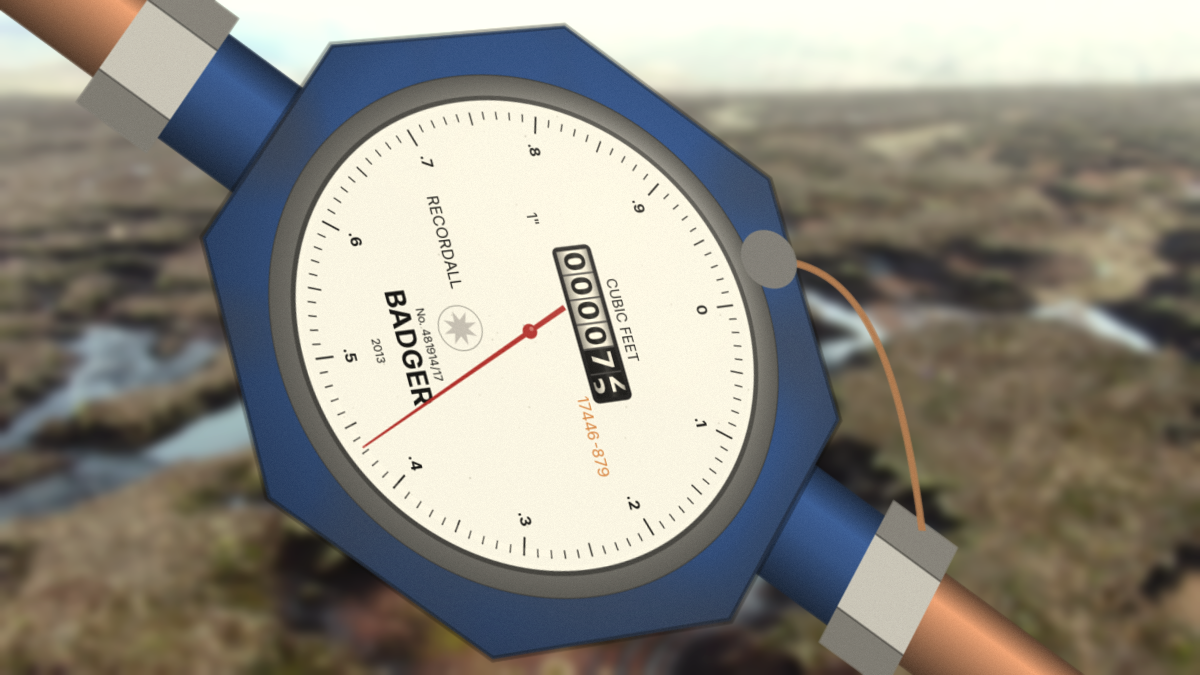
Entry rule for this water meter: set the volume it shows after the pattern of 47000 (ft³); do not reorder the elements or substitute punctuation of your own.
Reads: 72.43 (ft³)
